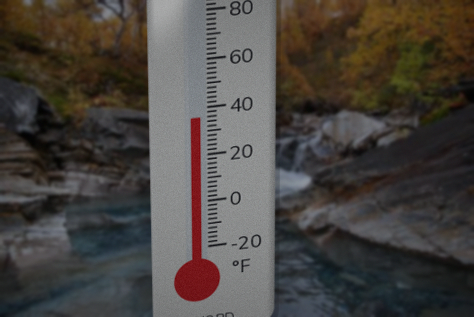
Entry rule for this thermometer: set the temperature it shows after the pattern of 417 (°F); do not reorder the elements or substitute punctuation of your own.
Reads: 36 (°F)
